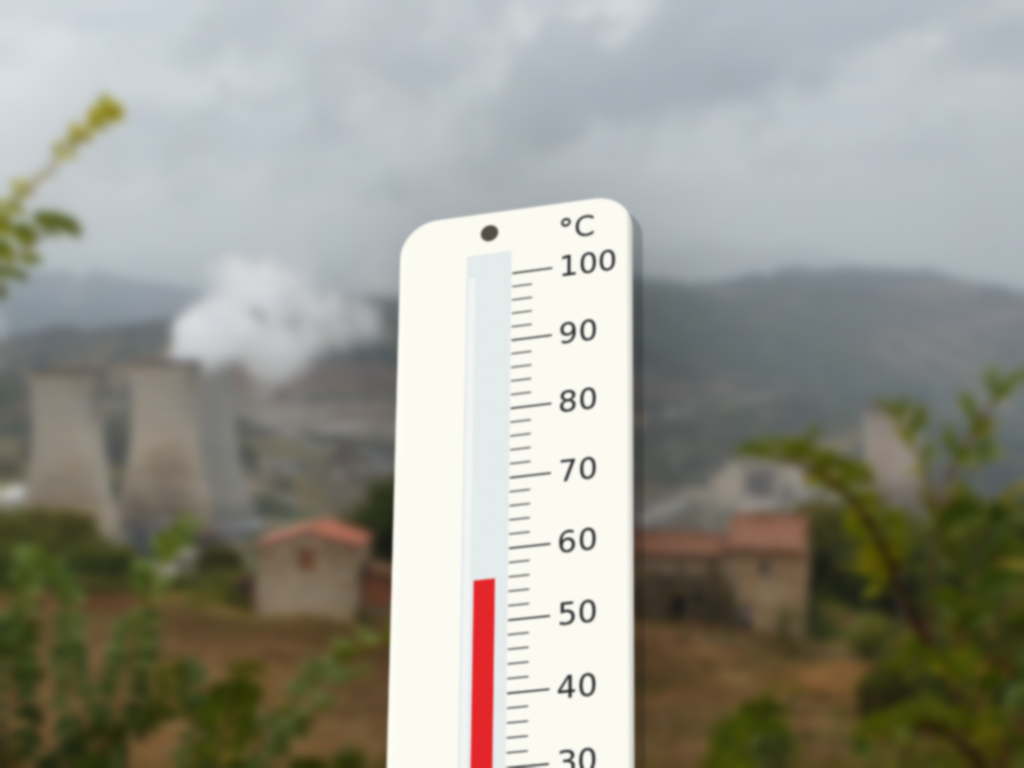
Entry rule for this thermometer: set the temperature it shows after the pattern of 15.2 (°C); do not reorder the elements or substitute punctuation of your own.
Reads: 56 (°C)
